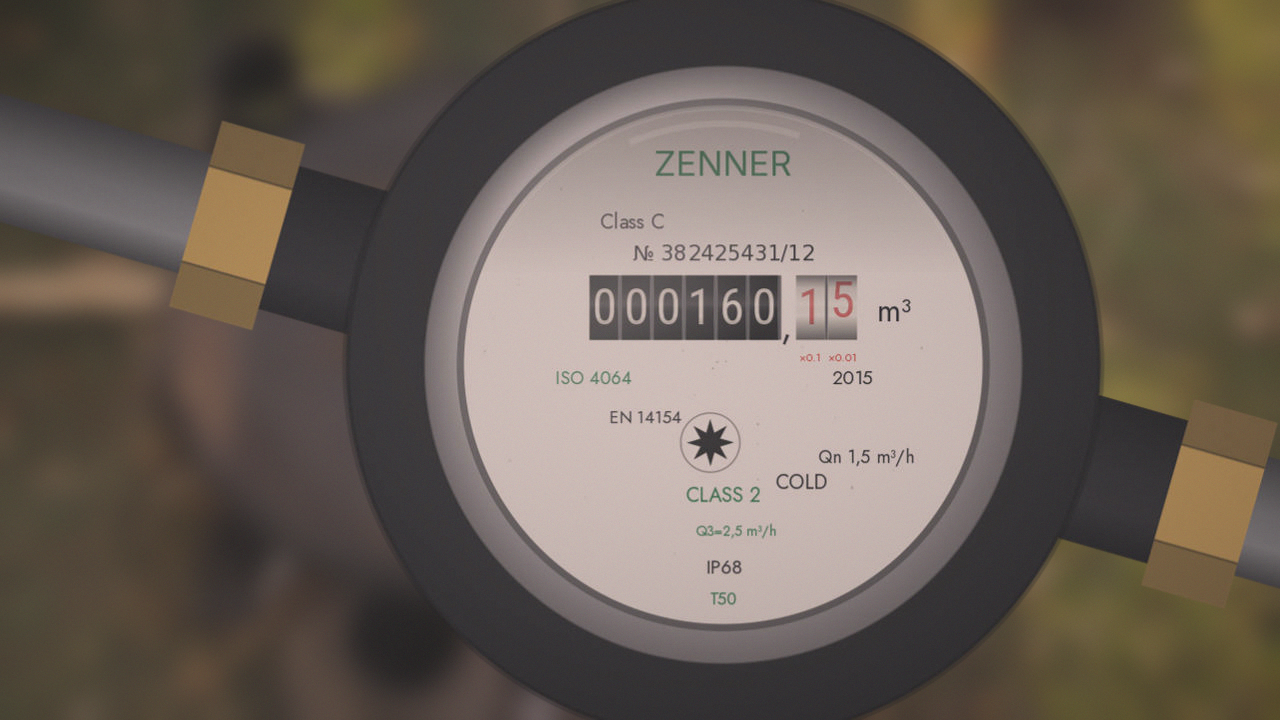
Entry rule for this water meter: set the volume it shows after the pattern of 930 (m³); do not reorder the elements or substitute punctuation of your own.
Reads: 160.15 (m³)
